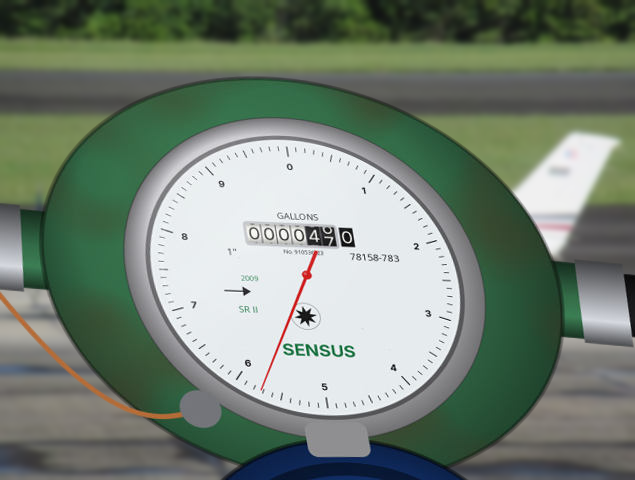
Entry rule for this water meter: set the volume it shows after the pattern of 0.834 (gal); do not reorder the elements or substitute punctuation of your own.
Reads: 465.7 (gal)
